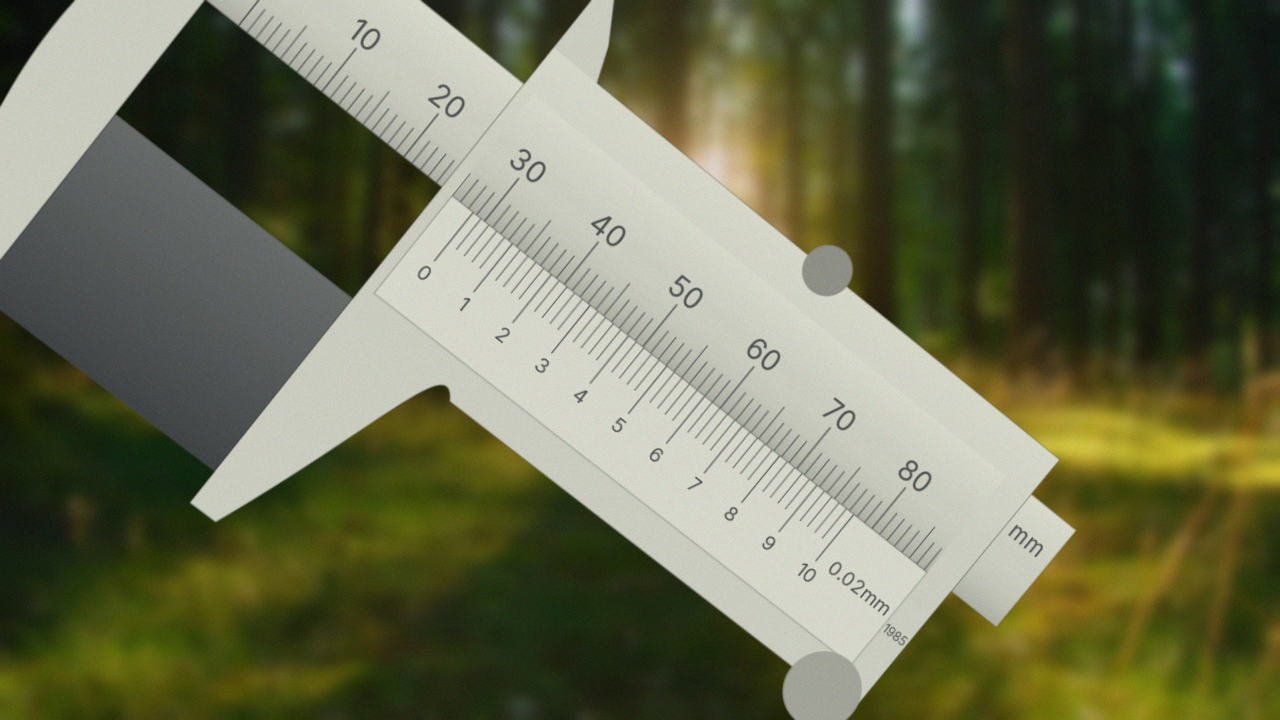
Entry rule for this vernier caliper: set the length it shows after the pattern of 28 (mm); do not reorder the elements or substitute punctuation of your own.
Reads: 28.6 (mm)
